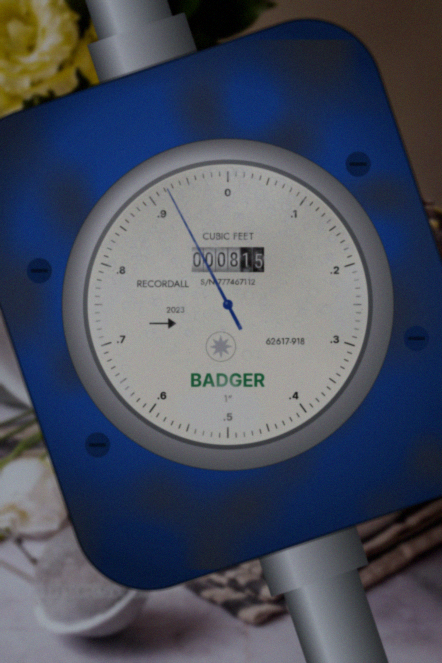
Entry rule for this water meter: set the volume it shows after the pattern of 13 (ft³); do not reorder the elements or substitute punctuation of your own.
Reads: 814.92 (ft³)
